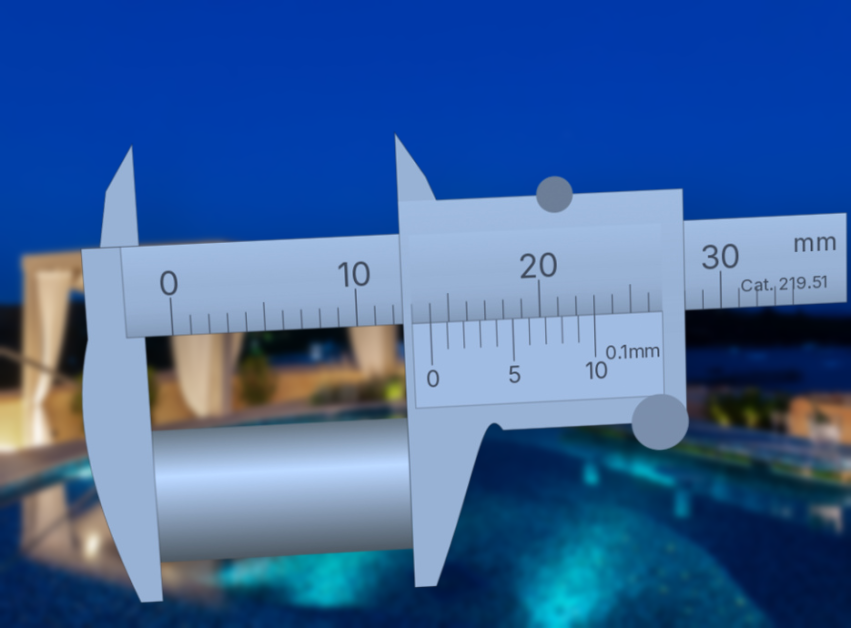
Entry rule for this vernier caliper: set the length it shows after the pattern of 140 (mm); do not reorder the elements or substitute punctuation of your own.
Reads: 14.0 (mm)
